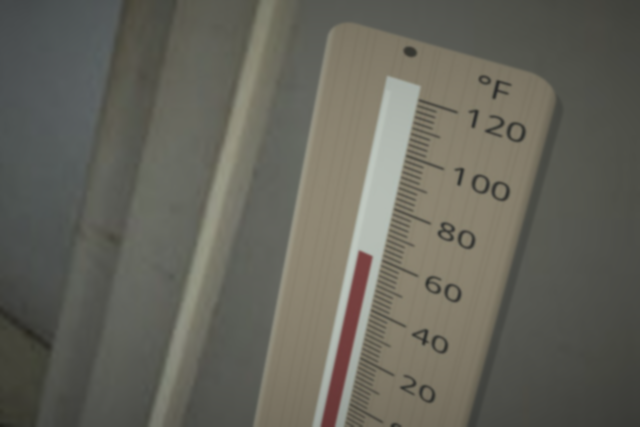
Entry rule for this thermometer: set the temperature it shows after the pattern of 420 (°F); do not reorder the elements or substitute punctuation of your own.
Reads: 60 (°F)
